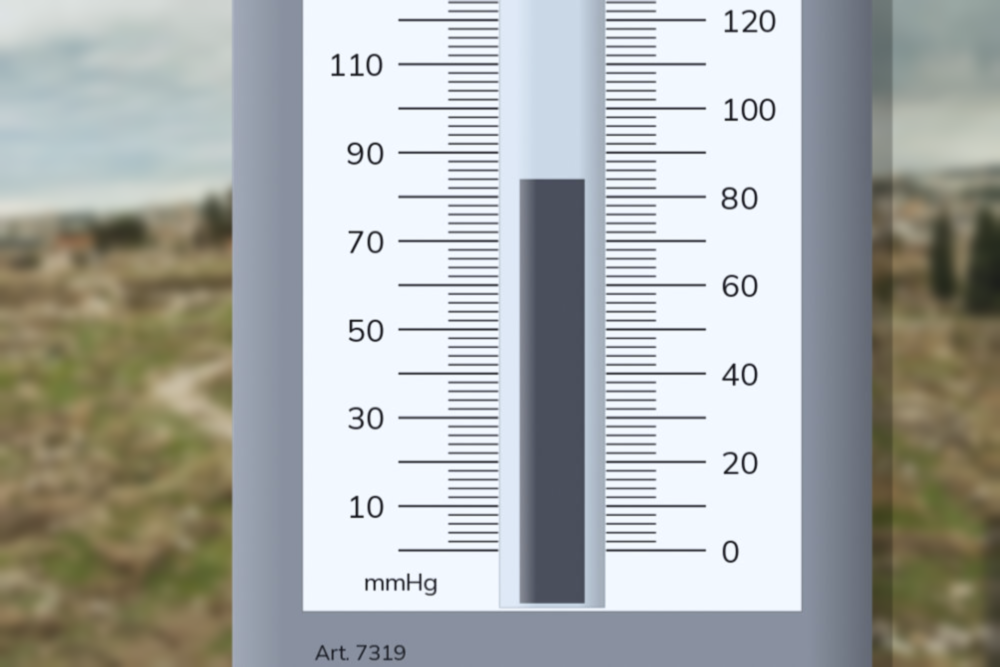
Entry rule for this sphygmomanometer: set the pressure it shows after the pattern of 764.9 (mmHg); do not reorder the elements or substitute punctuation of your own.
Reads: 84 (mmHg)
